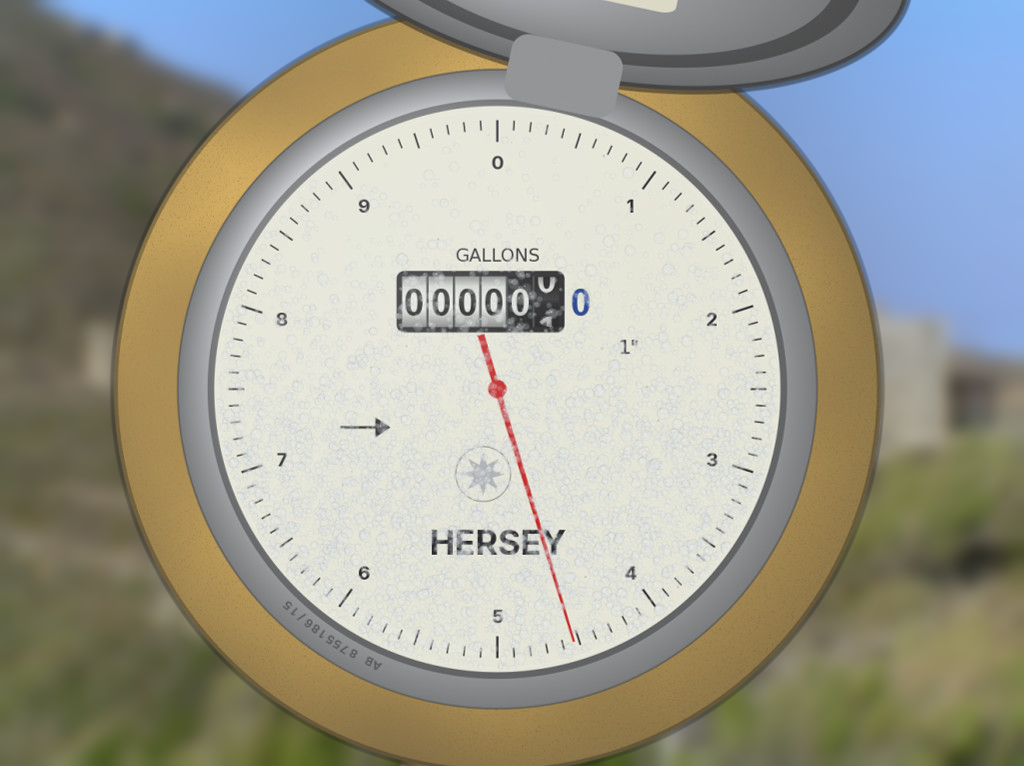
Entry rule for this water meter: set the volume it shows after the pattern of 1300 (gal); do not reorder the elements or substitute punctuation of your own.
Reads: 4.5 (gal)
